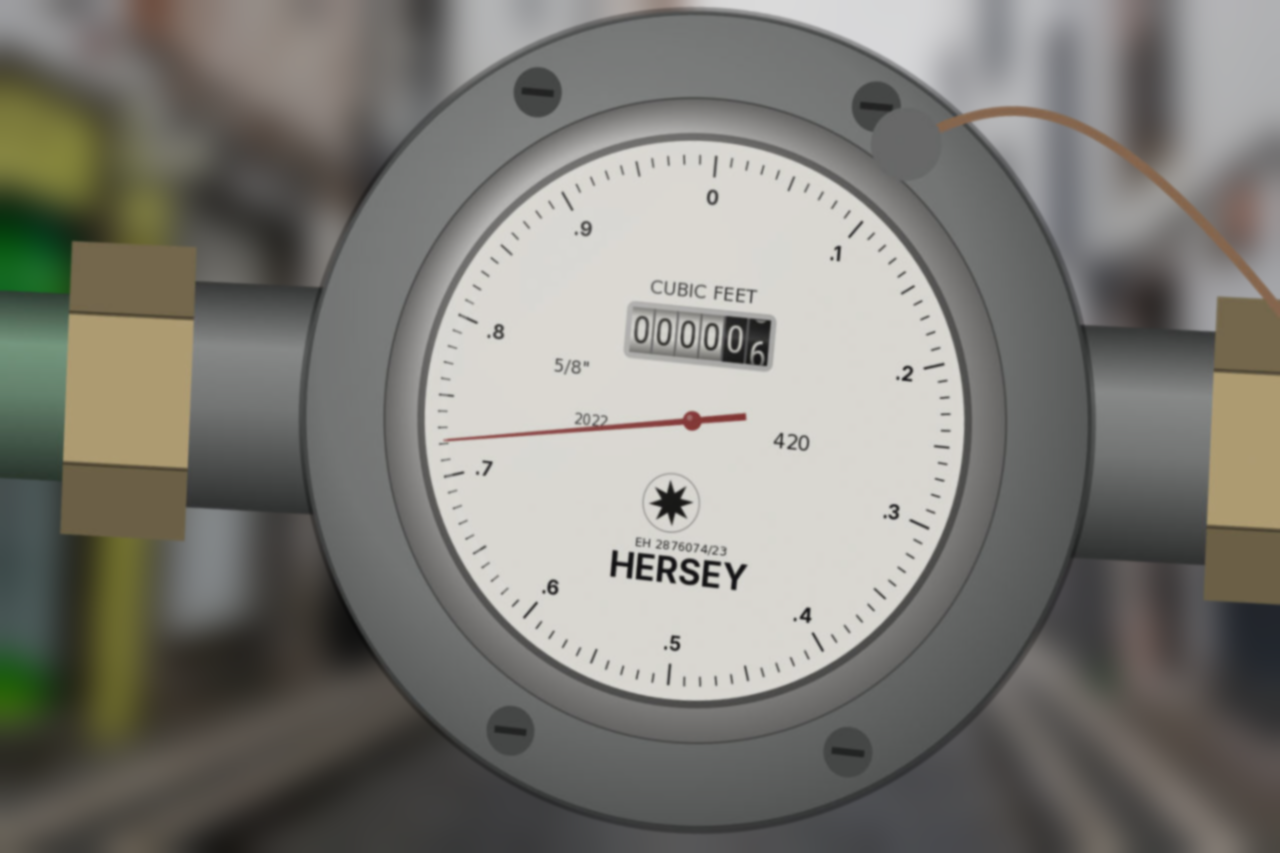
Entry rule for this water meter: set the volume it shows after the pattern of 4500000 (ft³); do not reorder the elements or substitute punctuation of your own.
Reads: 5.72 (ft³)
